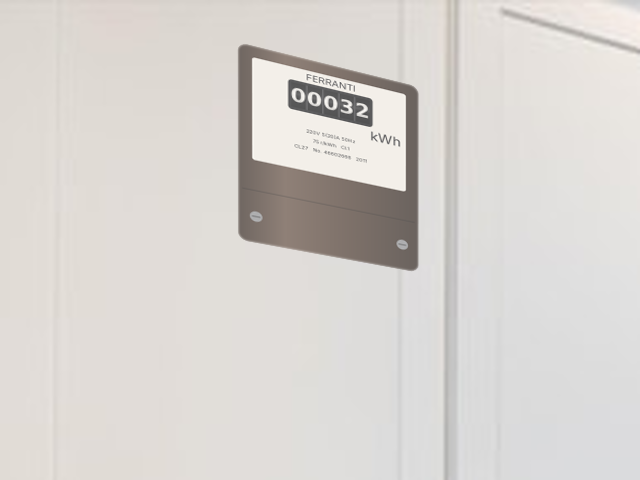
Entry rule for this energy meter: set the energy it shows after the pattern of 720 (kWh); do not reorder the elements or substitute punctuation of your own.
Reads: 32 (kWh)
